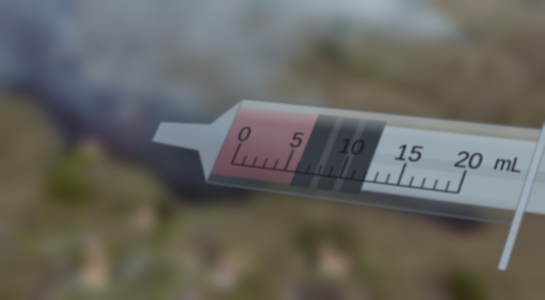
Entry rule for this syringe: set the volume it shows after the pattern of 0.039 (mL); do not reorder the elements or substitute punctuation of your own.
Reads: 6 (mL)
